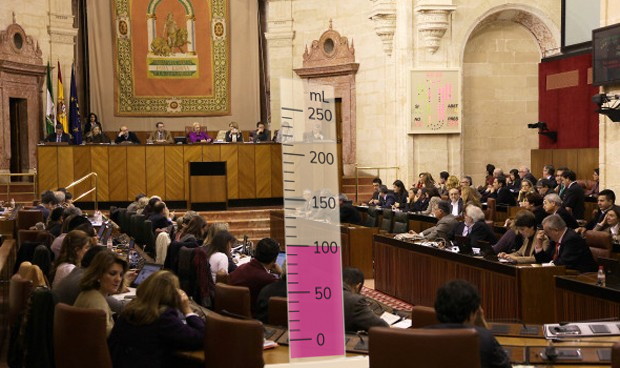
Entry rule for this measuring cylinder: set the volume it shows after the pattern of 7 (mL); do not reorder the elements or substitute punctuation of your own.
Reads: 100 (mL)
